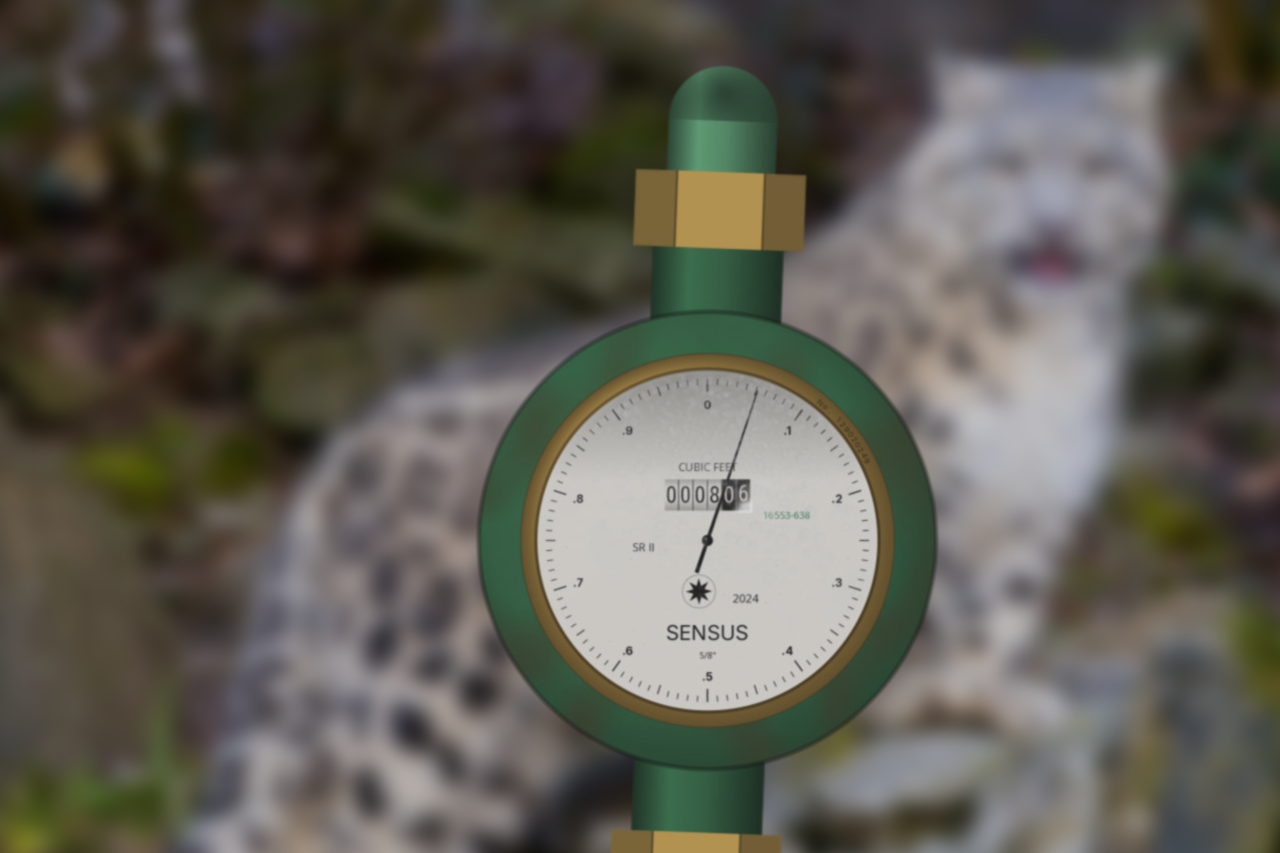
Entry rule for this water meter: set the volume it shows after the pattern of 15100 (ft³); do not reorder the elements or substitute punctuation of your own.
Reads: 806.05 (ft³)
